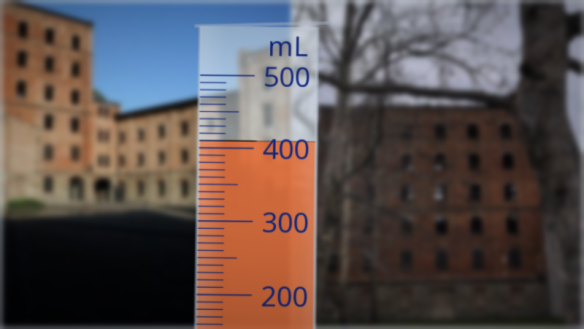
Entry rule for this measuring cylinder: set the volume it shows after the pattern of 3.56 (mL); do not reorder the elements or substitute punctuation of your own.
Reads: 410 (mL)
